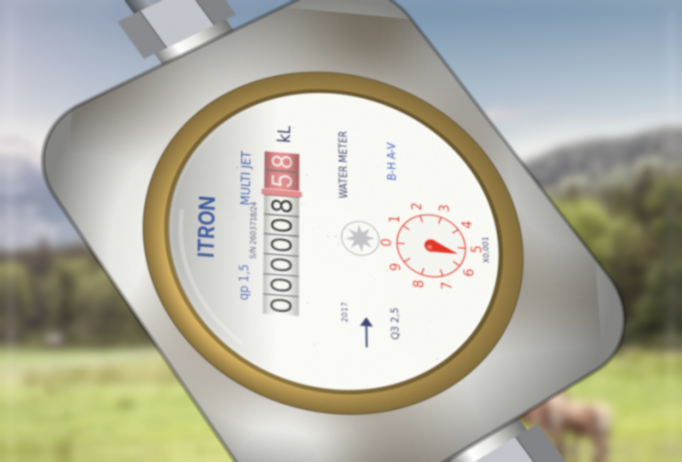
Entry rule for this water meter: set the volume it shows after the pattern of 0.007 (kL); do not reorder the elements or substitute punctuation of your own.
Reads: 8.585 (kL)
